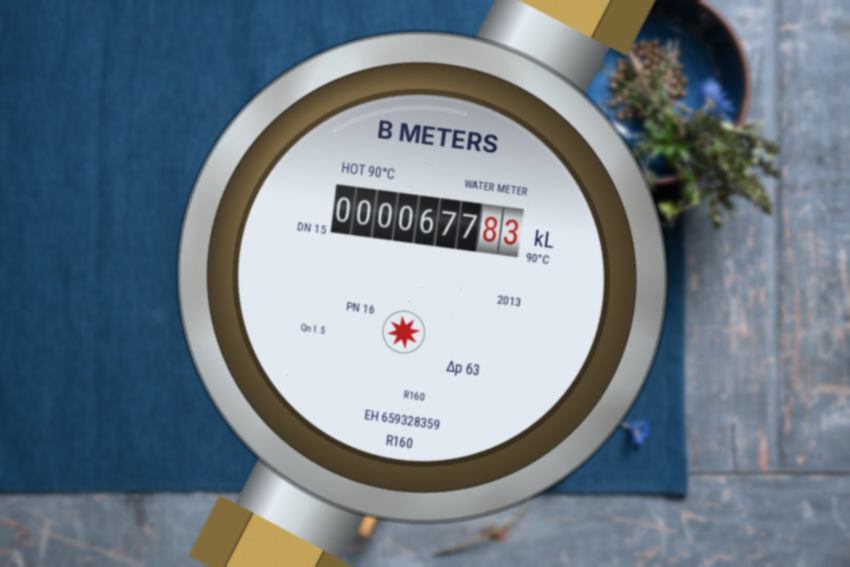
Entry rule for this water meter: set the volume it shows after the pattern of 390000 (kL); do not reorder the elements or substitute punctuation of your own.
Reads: 677.83 (kL)
